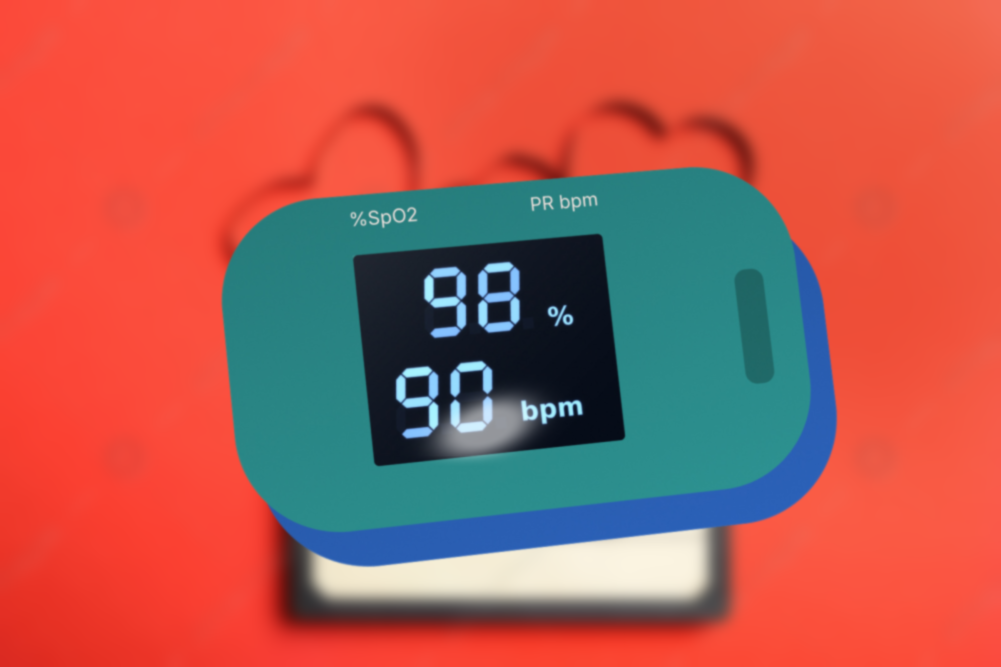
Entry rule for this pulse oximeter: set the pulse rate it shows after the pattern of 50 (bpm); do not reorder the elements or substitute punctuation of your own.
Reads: 90 (bpm)
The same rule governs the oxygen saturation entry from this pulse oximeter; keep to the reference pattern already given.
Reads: 98 (%)
